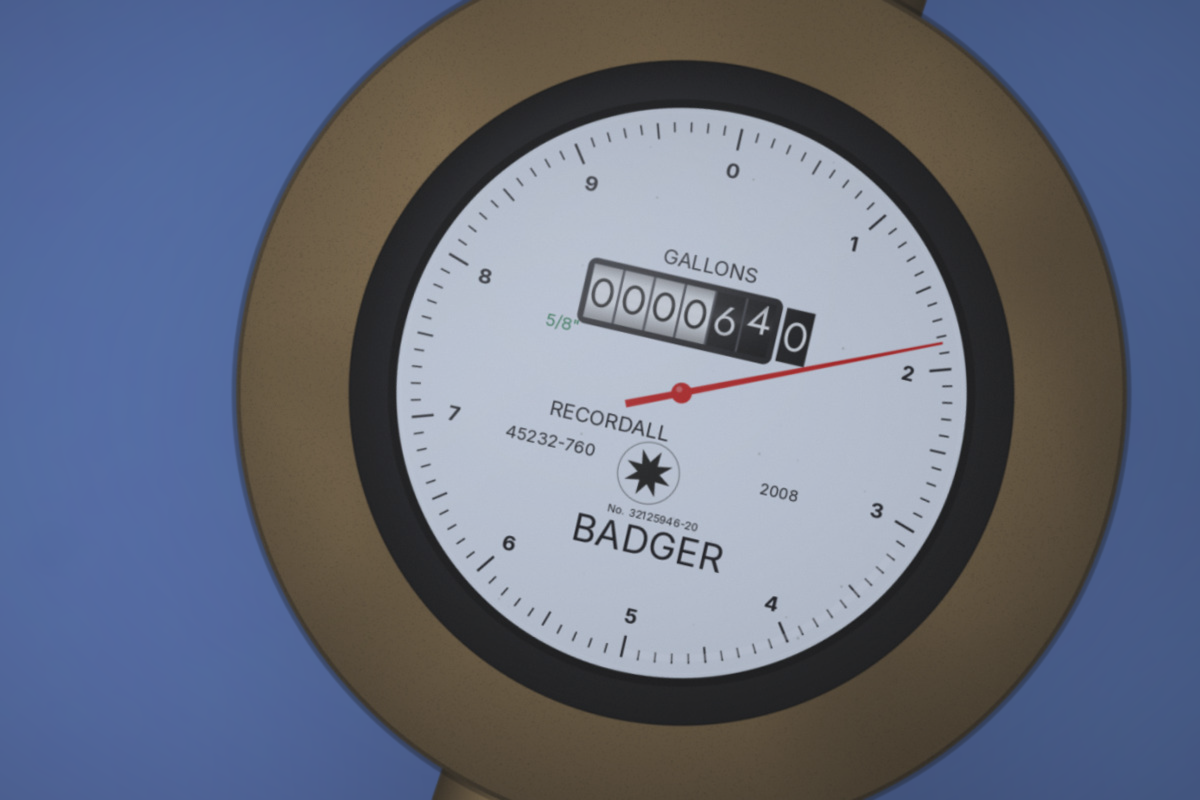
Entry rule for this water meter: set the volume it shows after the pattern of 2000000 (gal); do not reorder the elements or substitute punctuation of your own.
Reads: 641.8 (gal)
